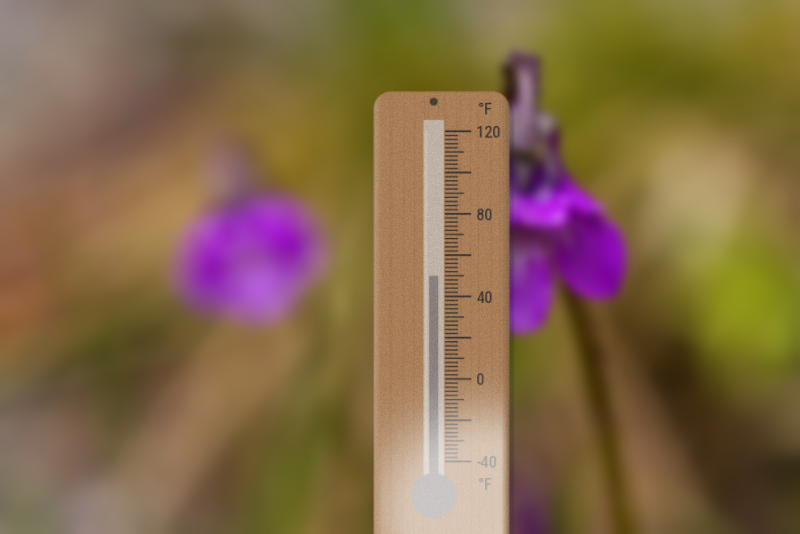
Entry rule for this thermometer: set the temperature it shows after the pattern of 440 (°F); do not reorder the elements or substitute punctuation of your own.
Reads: 50 (°F)
